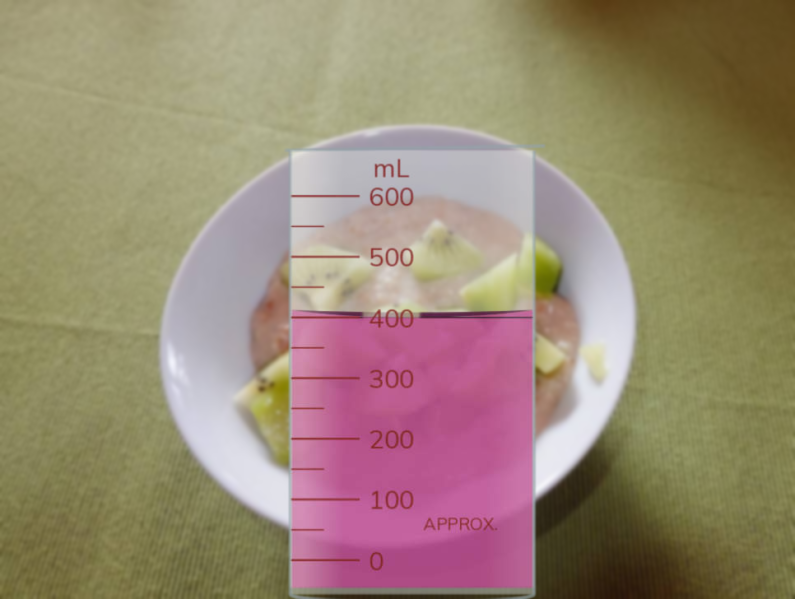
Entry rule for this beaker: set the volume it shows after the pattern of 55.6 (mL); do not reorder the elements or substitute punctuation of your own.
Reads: 400 (mL)
